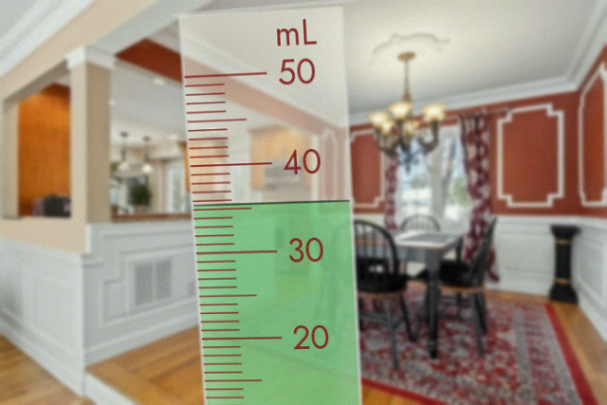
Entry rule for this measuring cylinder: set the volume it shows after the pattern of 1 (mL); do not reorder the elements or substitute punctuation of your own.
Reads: 35.5 (mL)
